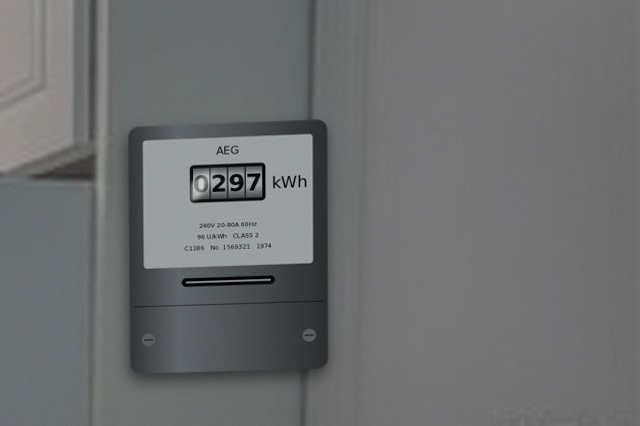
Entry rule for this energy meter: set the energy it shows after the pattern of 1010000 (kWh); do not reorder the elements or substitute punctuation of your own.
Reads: 297 (kWh)
